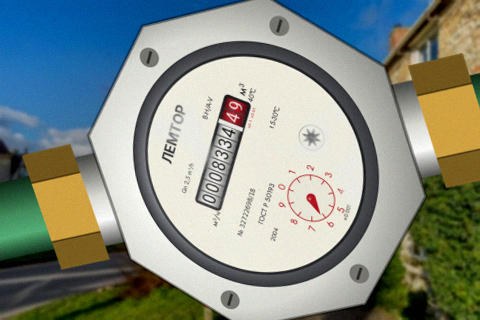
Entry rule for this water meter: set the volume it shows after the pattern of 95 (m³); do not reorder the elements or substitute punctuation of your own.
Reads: 8334.496 (m³)
